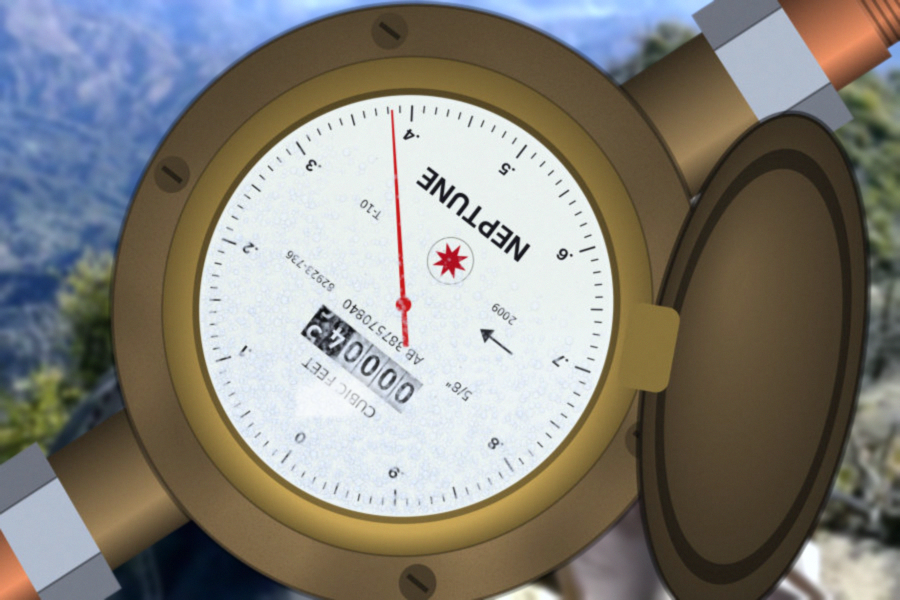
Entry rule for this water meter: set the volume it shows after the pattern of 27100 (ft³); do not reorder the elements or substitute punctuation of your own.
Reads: 45.38 (ft³)
